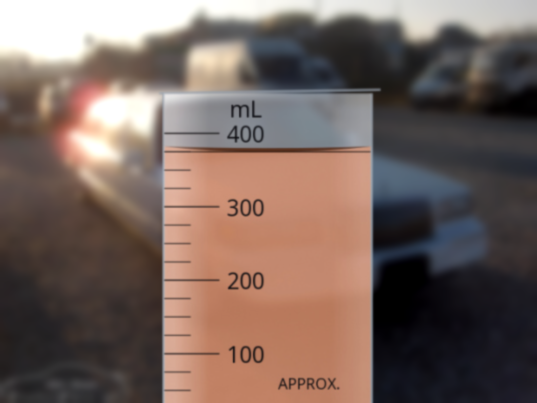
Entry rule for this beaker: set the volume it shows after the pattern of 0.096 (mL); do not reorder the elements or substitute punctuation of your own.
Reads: 375 (mL)
